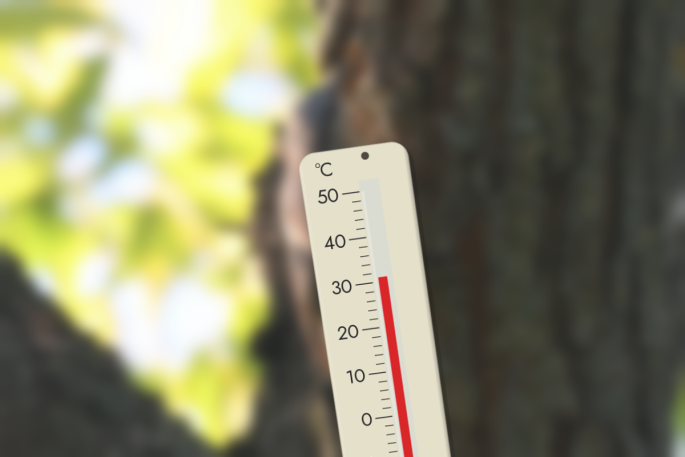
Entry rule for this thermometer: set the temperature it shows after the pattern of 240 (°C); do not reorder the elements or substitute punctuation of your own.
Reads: 31 (°C)
